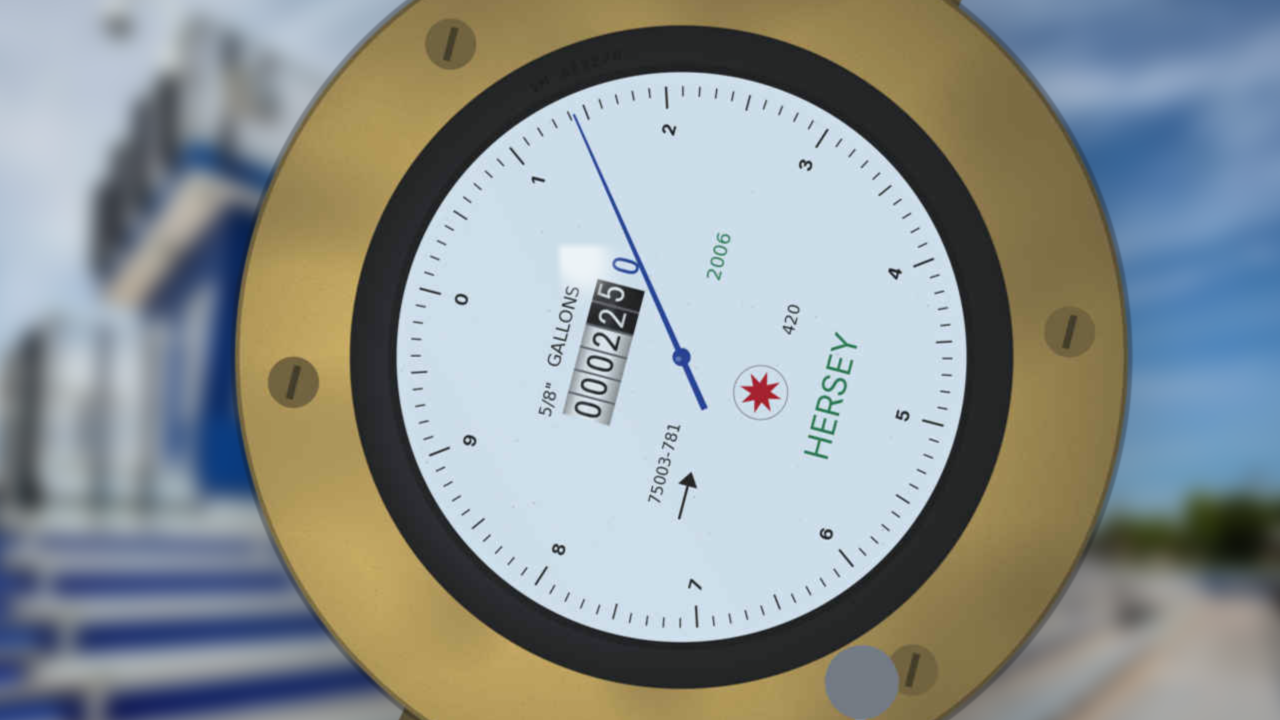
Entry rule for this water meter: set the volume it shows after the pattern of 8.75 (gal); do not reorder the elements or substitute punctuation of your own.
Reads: 2251.4 (gal)
